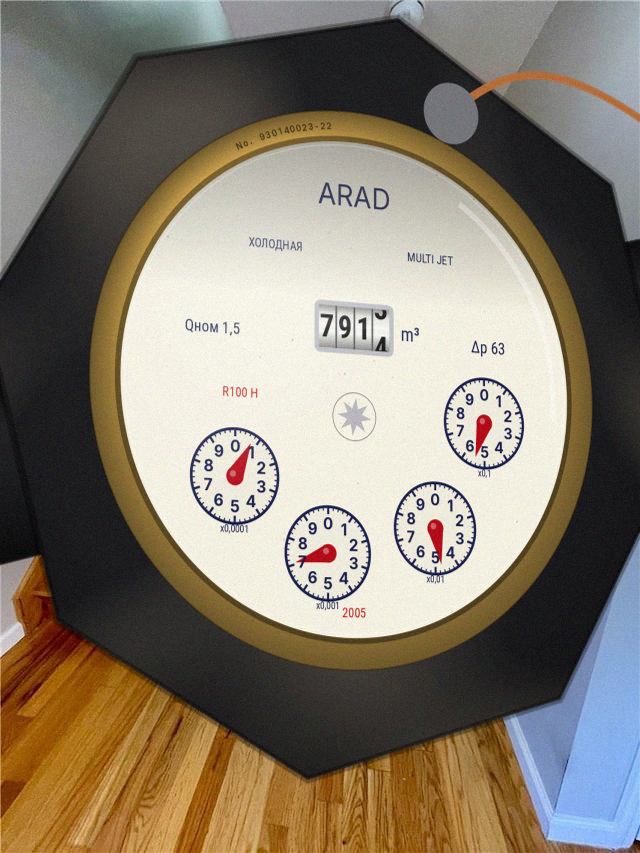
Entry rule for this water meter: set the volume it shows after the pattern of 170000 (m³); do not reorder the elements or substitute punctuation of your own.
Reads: 7913.5470 (m³)
